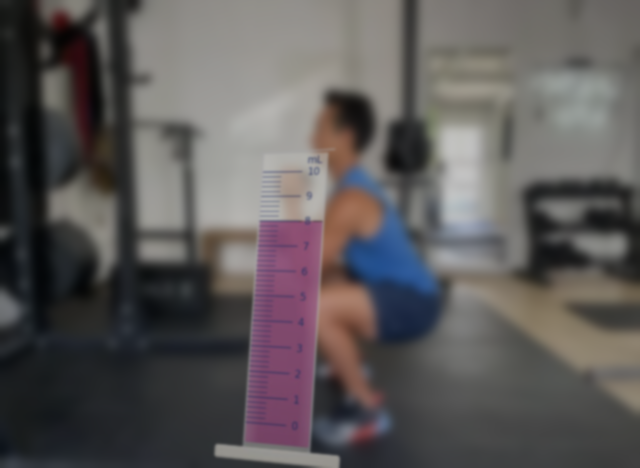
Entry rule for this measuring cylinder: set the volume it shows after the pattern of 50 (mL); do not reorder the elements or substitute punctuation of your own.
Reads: 8 (mL)
